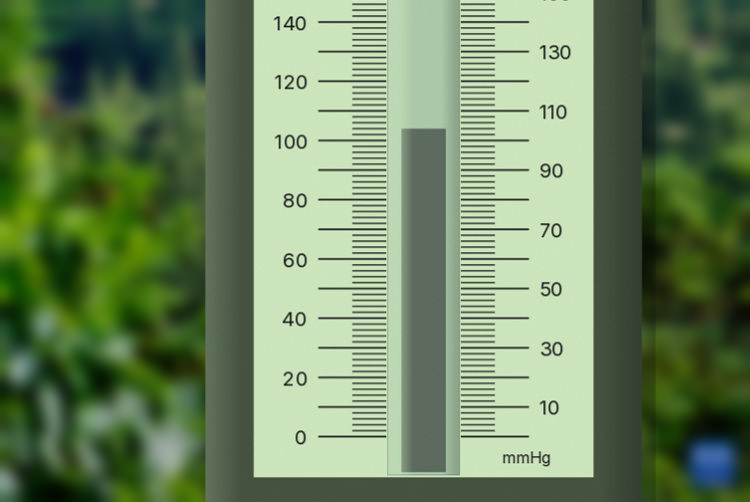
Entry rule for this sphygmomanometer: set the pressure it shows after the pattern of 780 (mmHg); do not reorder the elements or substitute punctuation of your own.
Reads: 104 (mmHg)
